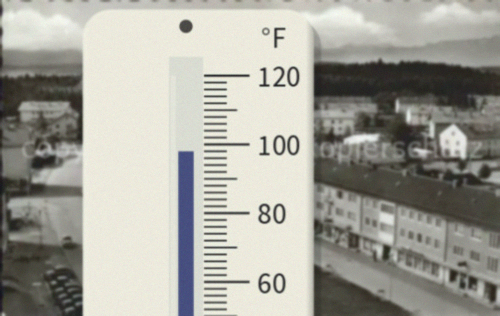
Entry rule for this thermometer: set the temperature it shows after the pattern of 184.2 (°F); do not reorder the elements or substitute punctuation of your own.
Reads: 98 (°F)
